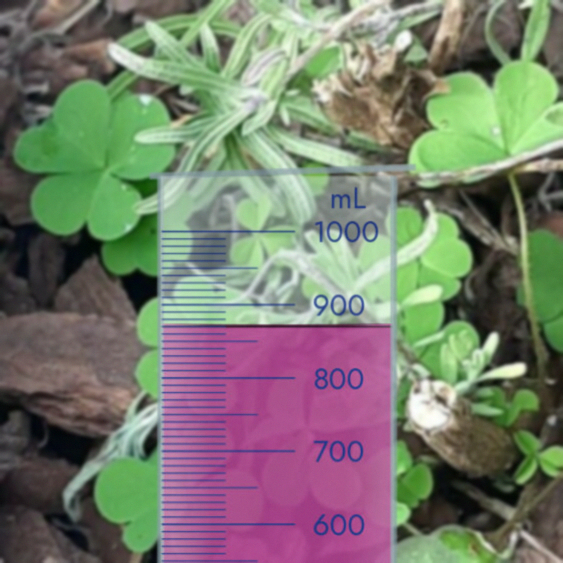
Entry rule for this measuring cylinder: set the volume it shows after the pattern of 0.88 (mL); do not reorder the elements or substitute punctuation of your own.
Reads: 870 (mL)
